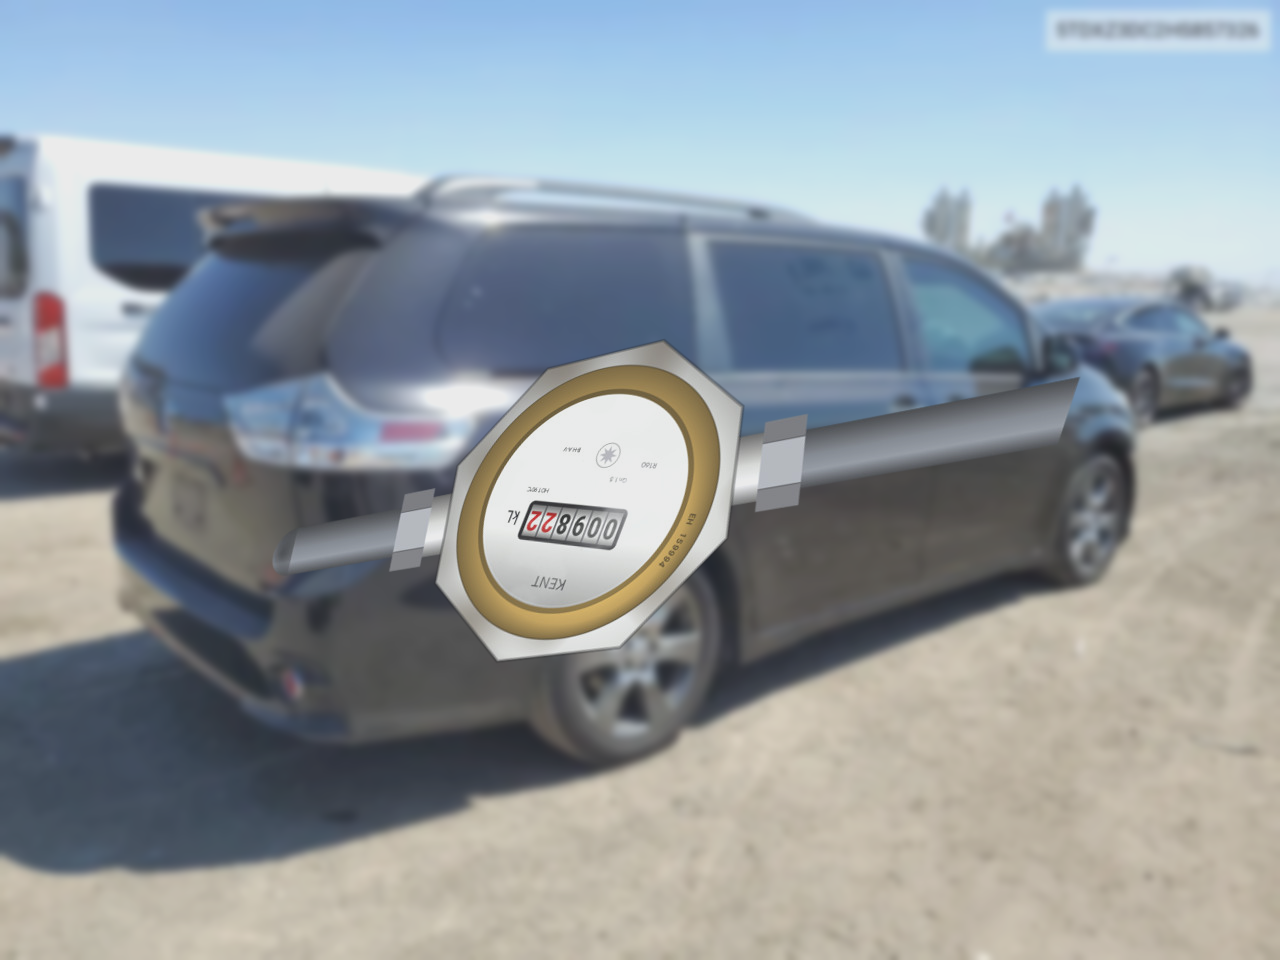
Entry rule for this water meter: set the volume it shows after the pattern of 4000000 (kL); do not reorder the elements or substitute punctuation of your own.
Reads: 98.22 (kL)
